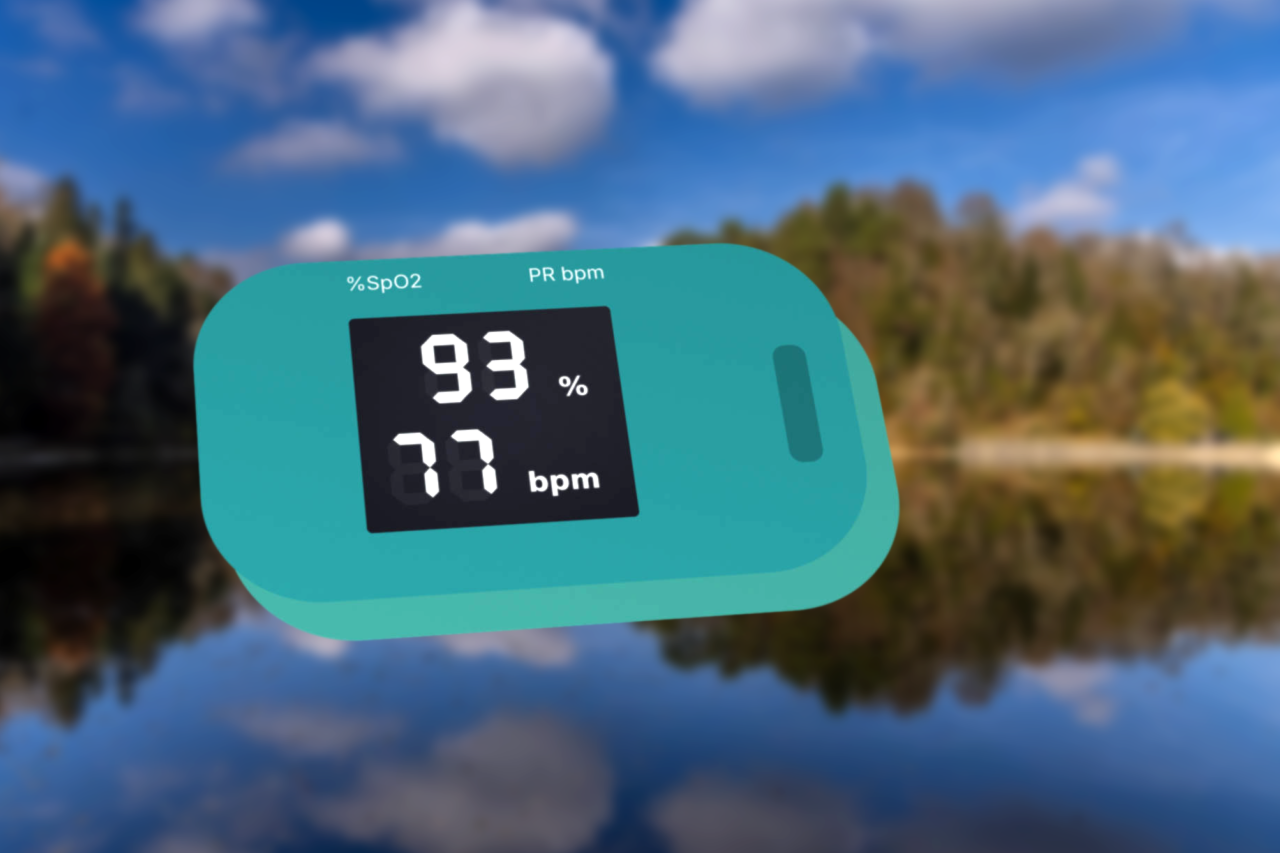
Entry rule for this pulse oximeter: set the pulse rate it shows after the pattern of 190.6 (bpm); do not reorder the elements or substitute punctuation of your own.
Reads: 77 (bpm)
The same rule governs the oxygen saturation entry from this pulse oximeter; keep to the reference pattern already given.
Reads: 93 (%)
